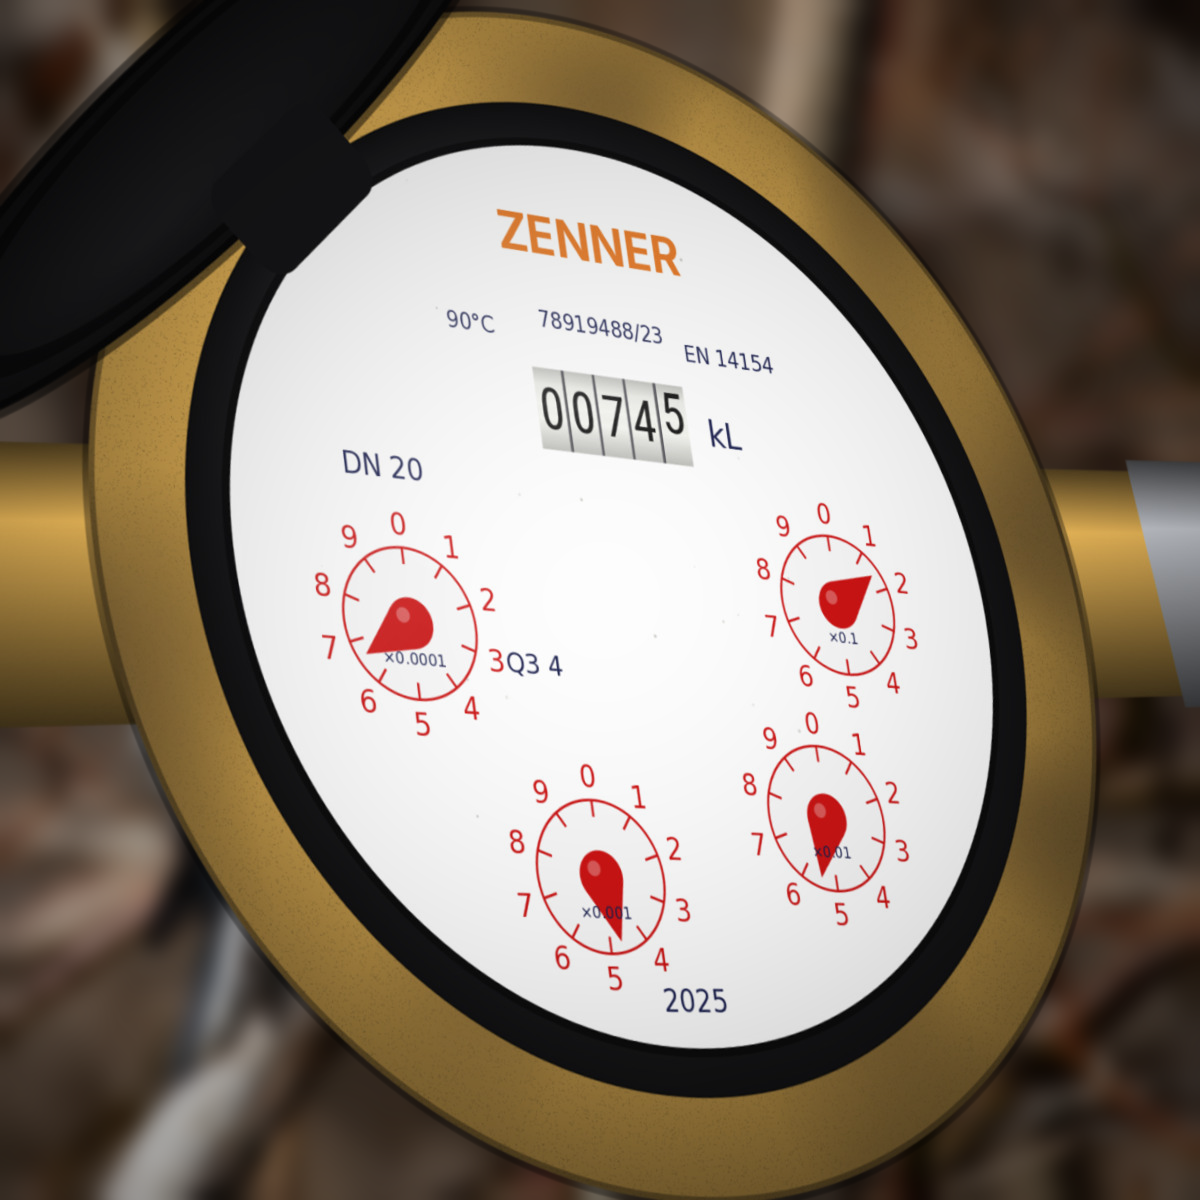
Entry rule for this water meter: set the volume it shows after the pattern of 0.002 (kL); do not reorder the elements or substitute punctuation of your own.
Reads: 745.1546 (kL)
